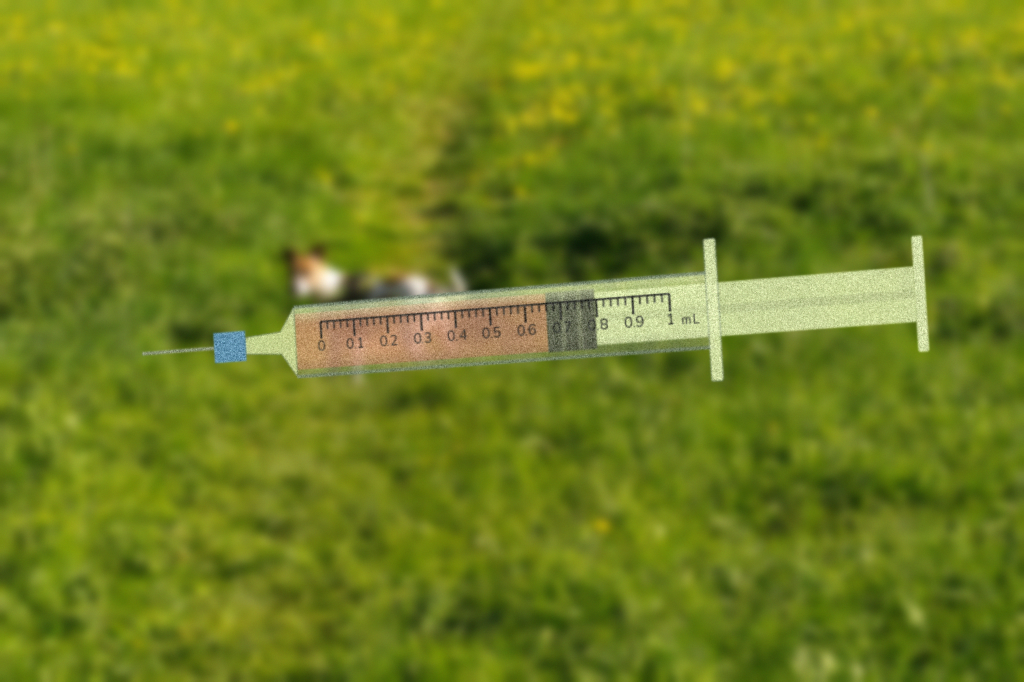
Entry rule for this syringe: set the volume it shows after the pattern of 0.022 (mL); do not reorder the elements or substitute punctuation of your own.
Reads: 0.66 (mL)
